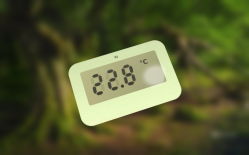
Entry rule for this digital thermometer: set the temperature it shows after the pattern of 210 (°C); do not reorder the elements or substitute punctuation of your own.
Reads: 22.8 (°C)
